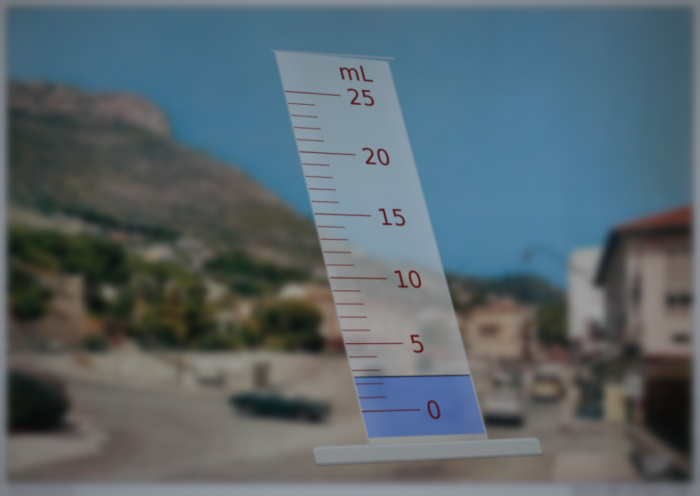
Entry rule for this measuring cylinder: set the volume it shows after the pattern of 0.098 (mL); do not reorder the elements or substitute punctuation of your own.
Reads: 2.5 (mL)
